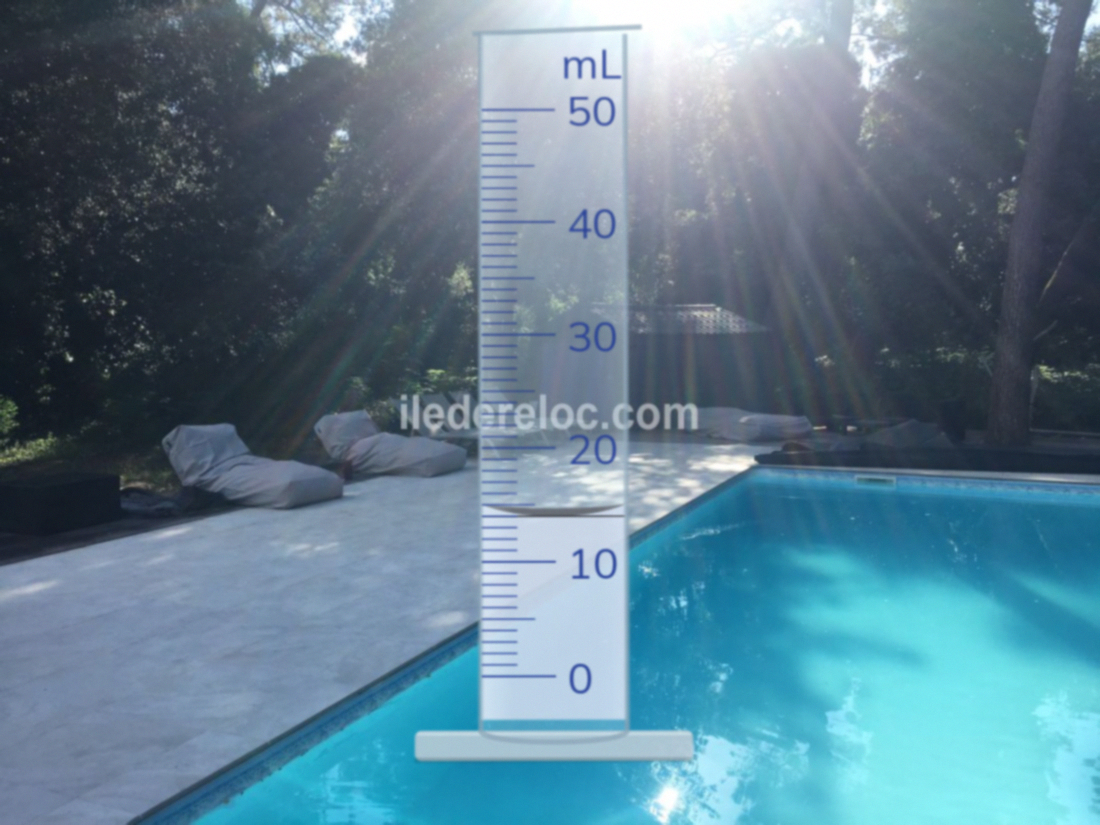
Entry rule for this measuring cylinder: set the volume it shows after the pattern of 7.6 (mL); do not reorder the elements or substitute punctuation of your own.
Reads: 14 (mL)
